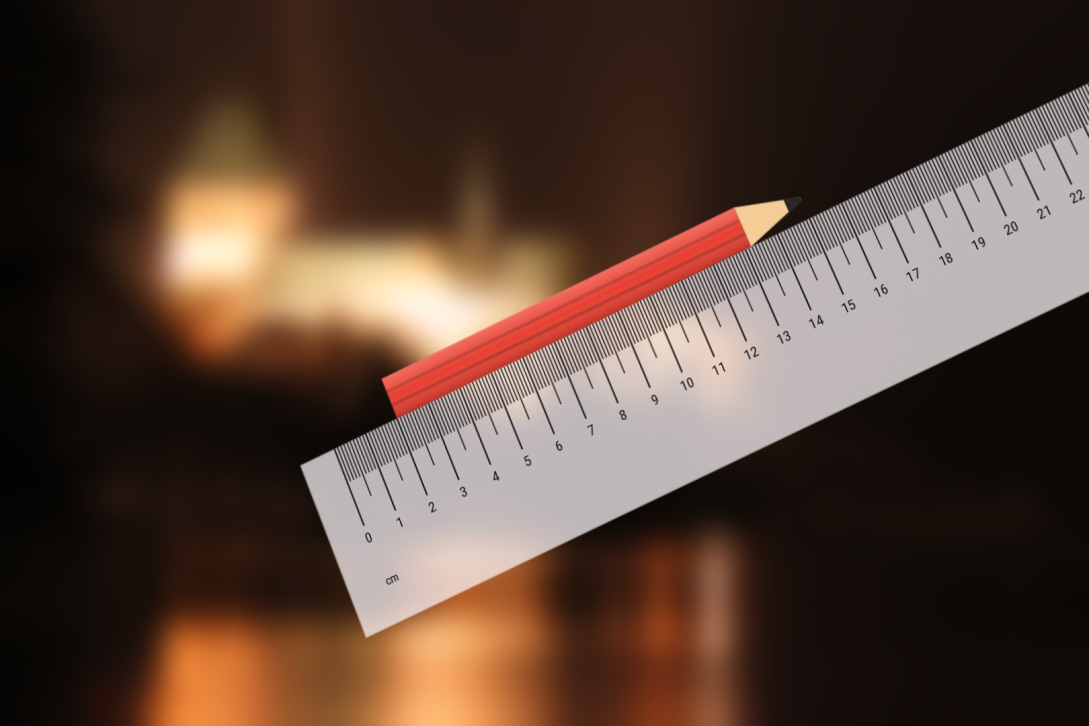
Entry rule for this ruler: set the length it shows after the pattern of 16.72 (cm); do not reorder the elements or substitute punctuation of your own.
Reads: 13 (cm)
